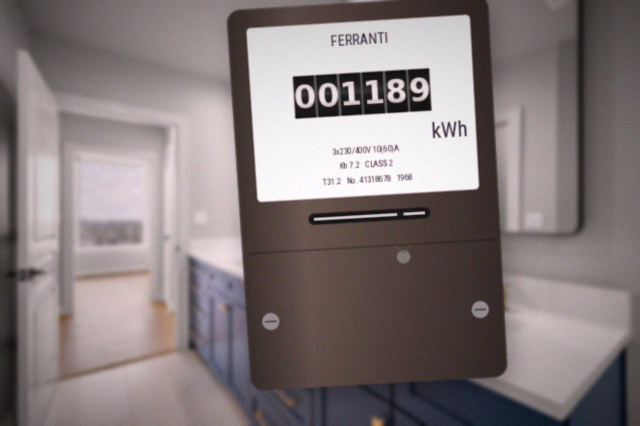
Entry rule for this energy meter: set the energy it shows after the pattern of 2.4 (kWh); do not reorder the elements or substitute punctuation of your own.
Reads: 1189 (kWh)
